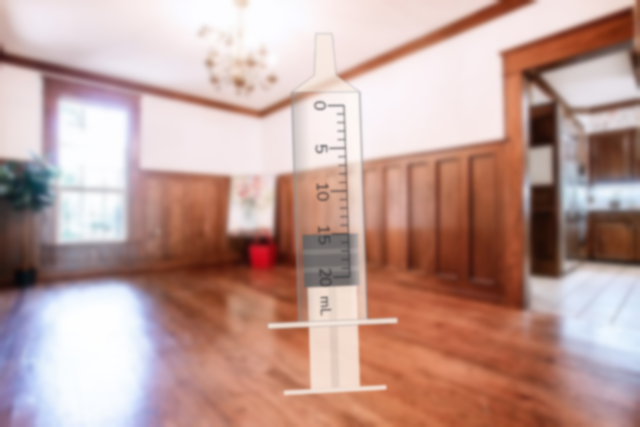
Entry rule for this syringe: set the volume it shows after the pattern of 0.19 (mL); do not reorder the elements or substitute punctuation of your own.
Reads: 15 (mL)
